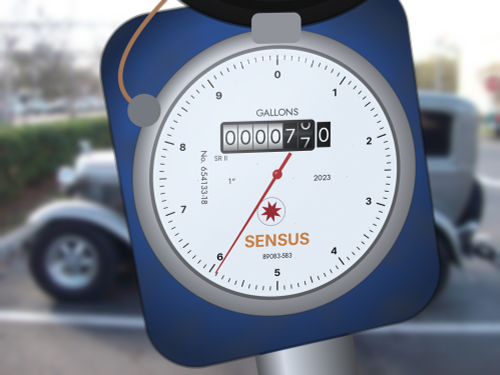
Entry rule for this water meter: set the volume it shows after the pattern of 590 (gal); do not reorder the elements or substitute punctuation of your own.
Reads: 765.9 (gal)
